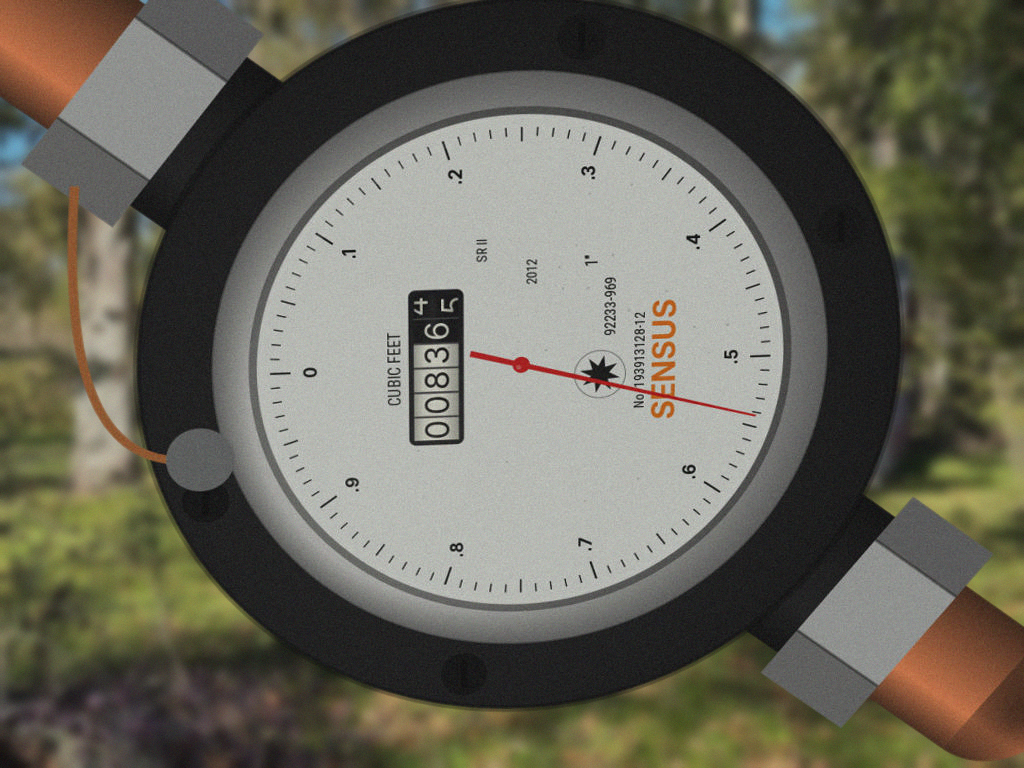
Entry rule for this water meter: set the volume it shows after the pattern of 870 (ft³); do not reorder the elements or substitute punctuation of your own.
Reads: 8364.54 (ft³)
